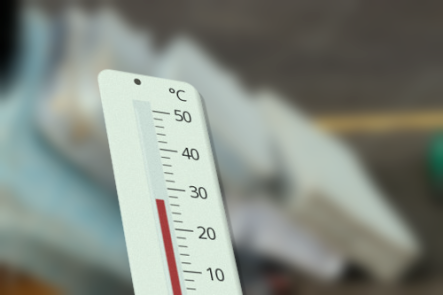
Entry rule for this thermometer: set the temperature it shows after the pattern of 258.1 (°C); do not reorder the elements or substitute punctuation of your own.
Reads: 27 (°C)
